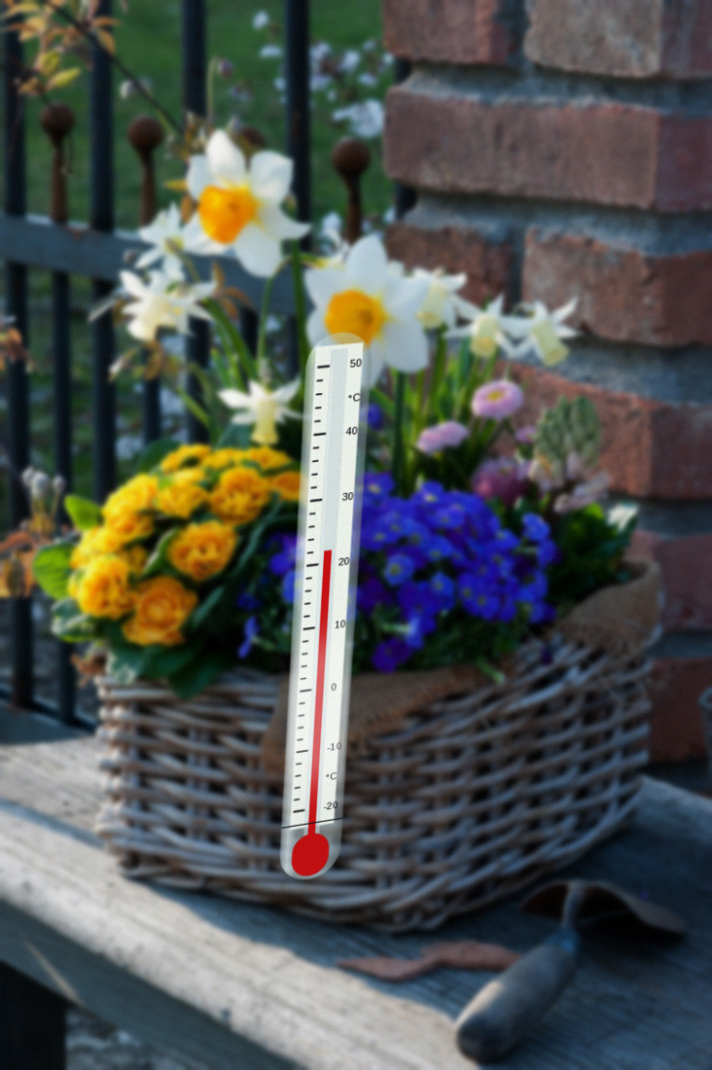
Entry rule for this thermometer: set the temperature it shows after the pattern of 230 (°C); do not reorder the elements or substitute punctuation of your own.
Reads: 22 (°C)
